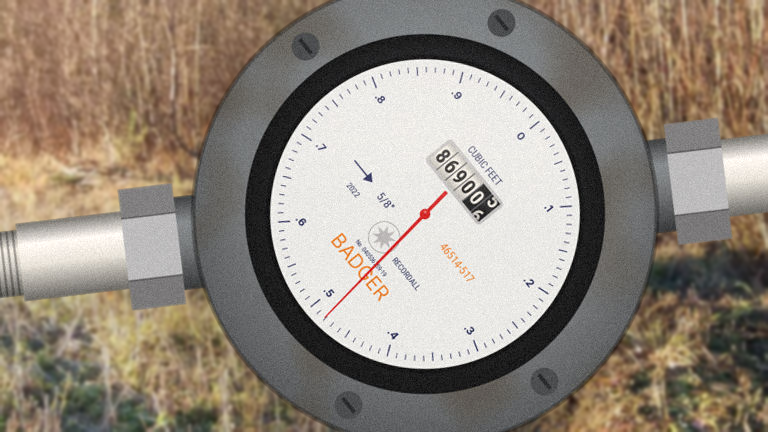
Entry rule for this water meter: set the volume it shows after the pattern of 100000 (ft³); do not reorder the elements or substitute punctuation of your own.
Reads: 869005.48 (ft³)
